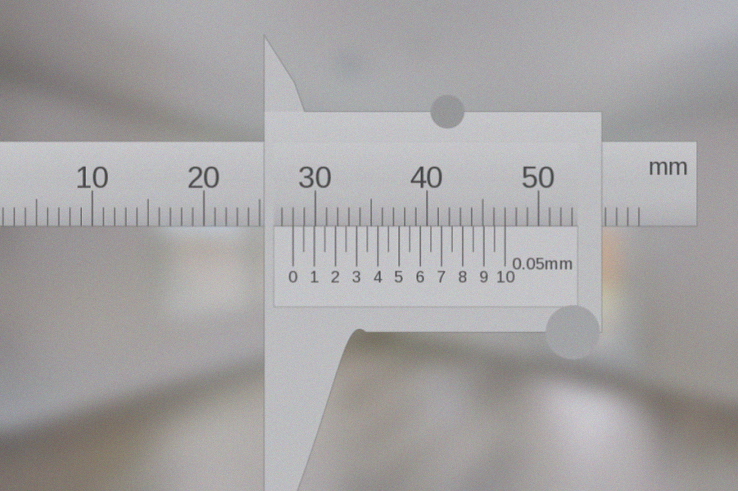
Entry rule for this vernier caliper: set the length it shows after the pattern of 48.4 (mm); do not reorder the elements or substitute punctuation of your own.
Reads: 28.0 (mm)
